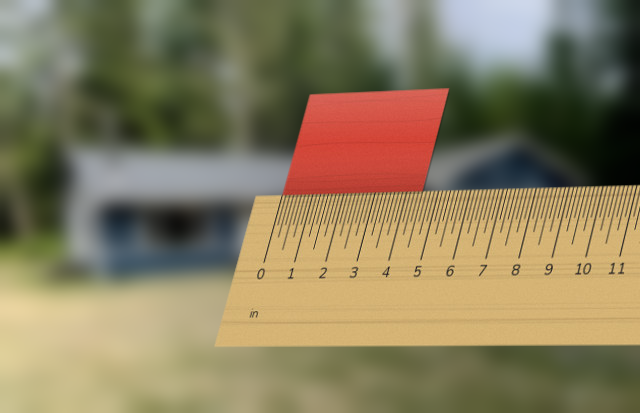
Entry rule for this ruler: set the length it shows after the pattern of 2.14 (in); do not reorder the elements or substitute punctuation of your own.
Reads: 4.5 (in)
